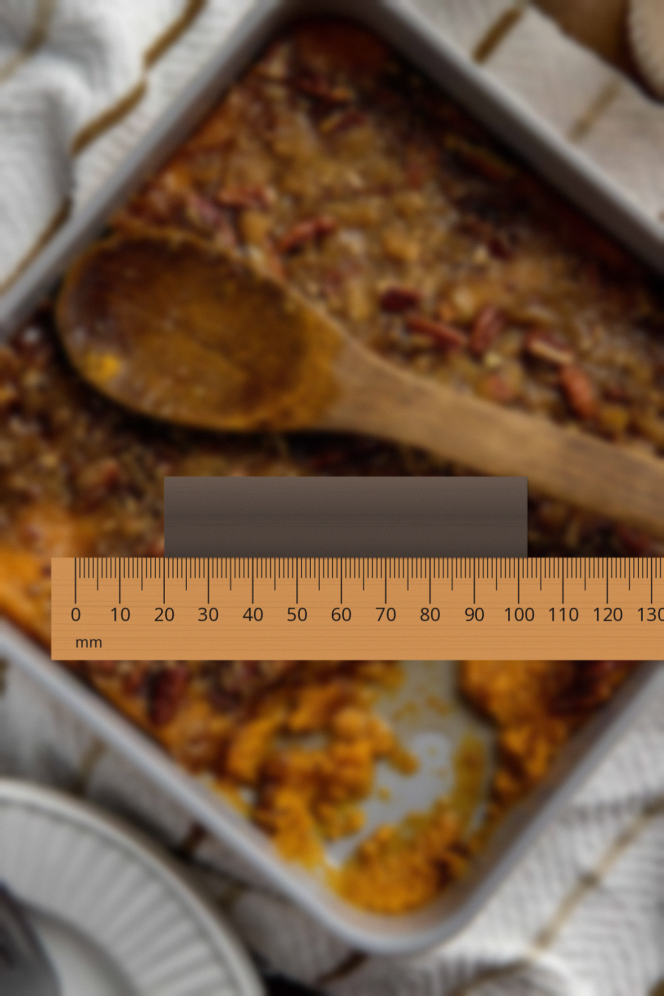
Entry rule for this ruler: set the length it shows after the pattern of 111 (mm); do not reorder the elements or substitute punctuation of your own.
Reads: 82 (mm)
